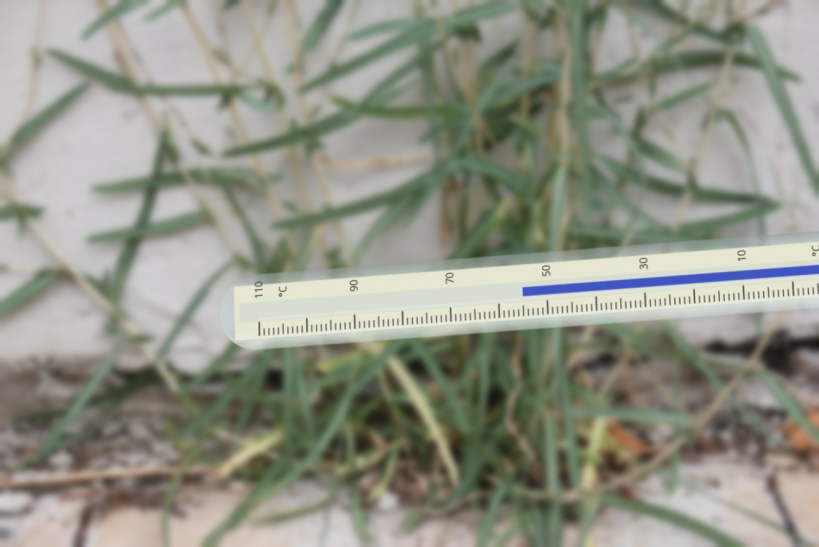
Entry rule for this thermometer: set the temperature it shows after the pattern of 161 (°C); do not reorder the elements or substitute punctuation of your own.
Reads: 55 (°C)
